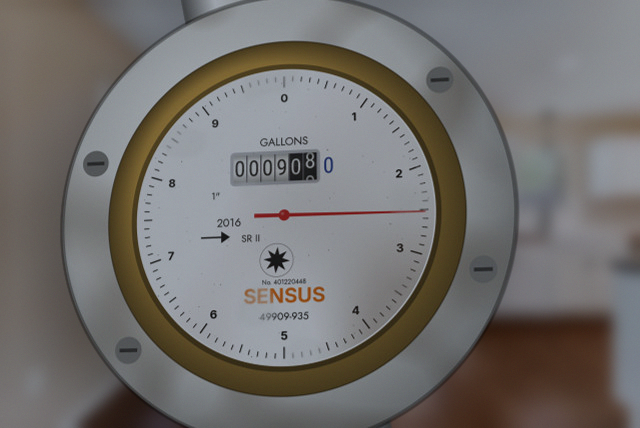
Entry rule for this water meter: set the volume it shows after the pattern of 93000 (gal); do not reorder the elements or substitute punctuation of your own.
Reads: 9082.5 (gal)
